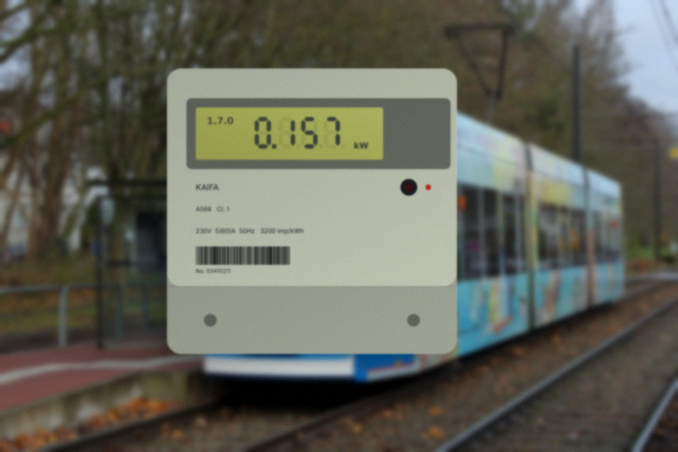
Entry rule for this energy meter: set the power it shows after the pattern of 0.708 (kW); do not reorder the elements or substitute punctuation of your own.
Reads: 0.157 (kW)
